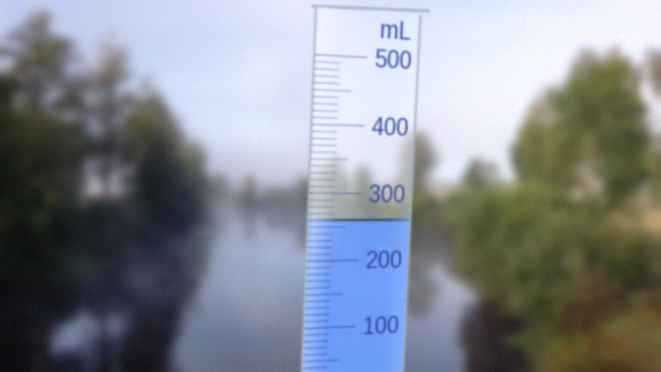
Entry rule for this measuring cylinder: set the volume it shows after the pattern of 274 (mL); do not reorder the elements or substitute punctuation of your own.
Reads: 260 (mL)
